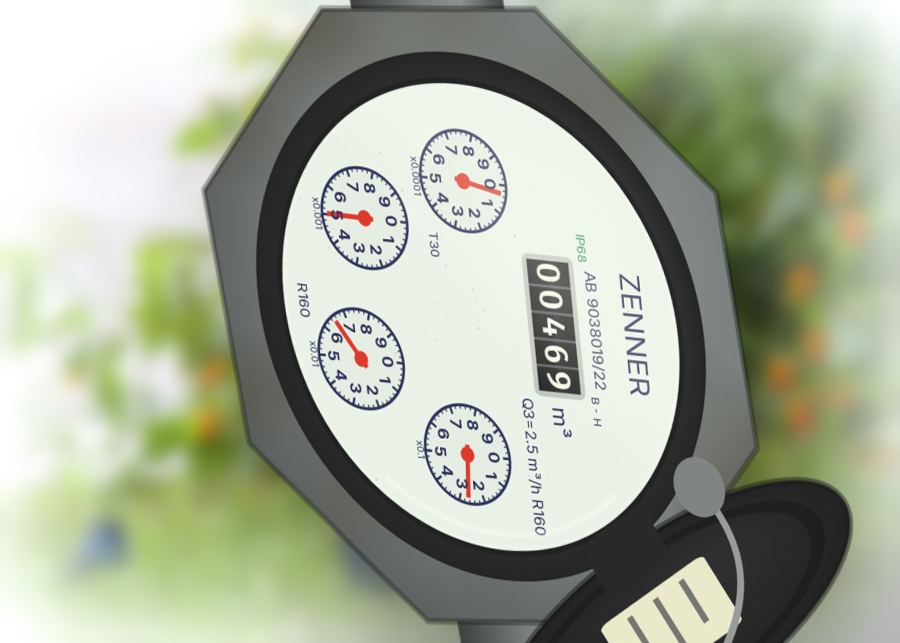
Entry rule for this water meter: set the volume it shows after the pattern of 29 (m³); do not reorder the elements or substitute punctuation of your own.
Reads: 469.2650 (m³)
